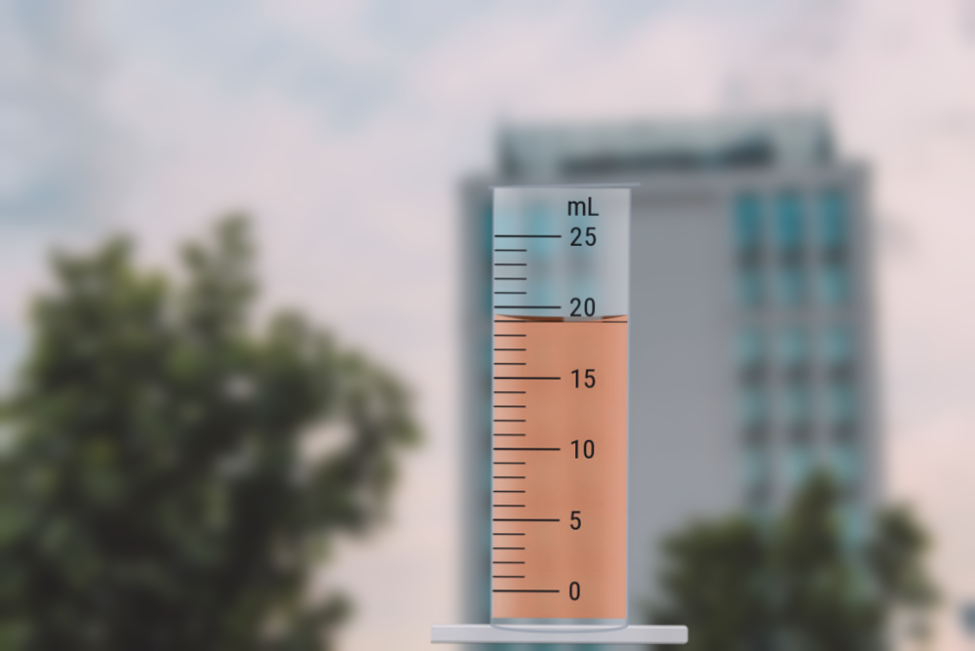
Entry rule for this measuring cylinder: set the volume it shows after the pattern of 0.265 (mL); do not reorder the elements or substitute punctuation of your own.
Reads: 19 (mL)
